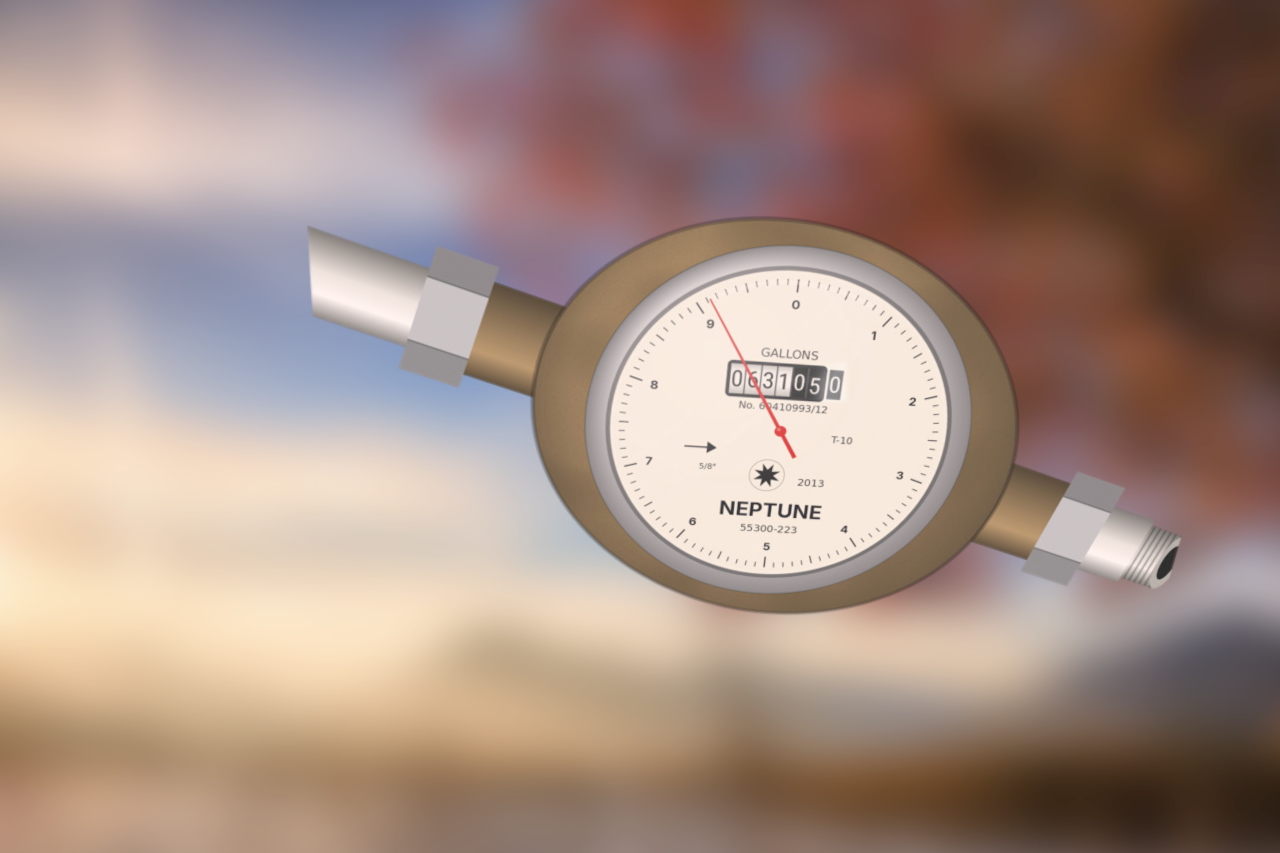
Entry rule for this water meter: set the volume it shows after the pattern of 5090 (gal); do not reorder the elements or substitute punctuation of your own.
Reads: 631049.1 (gal)
